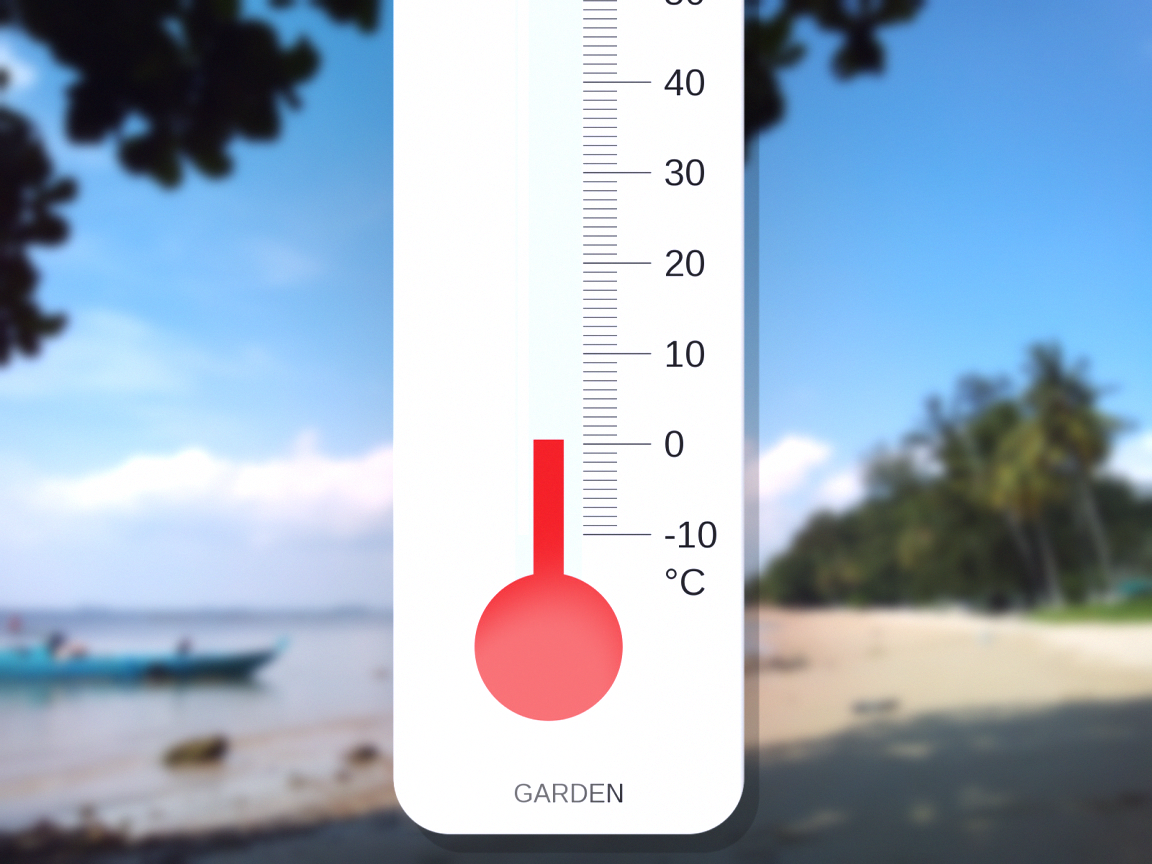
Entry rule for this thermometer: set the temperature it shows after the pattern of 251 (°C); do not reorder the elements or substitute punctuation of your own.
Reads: 0.5 (°C)
